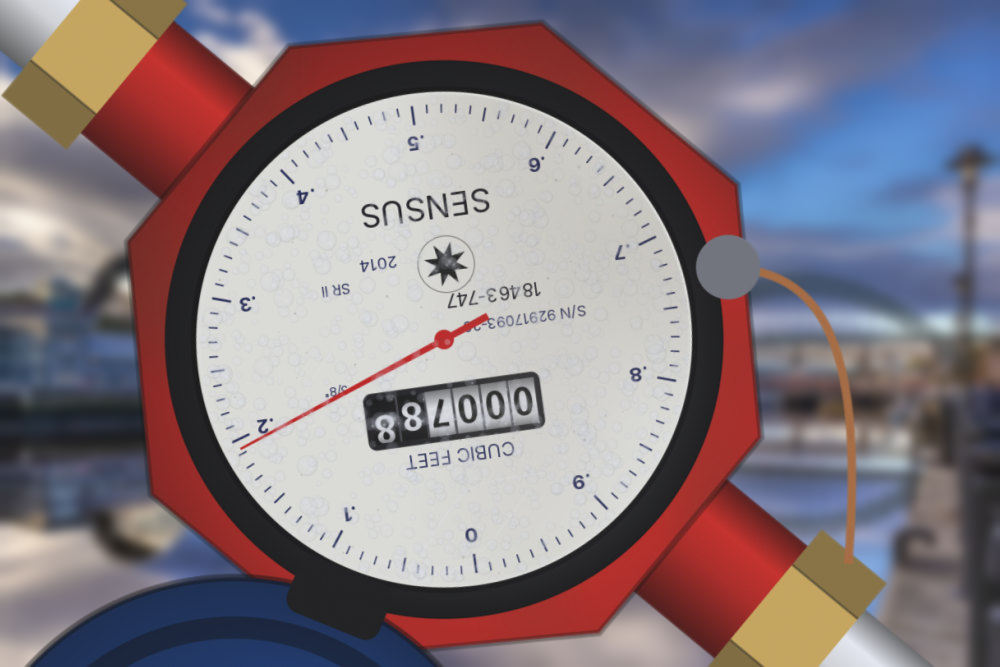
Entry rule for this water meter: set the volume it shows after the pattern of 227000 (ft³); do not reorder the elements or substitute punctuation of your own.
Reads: 788.19 (ft³)
